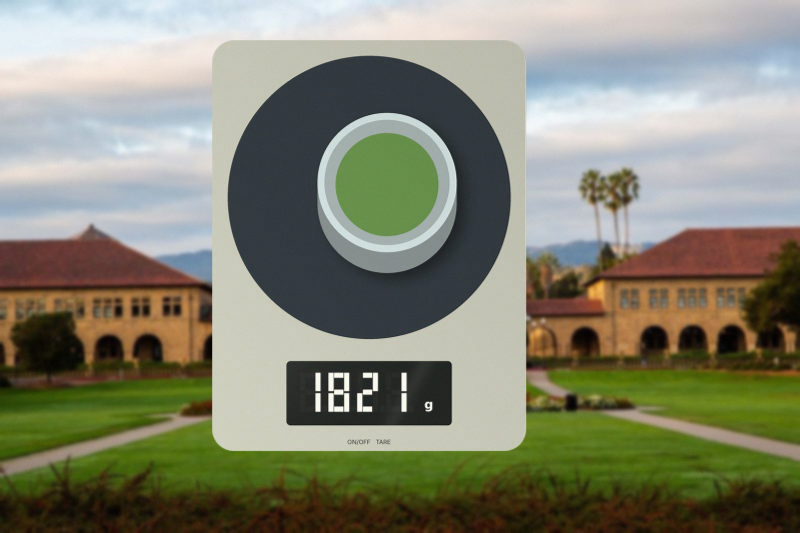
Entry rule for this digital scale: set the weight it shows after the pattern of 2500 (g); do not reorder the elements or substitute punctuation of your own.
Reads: 1821 (g)
